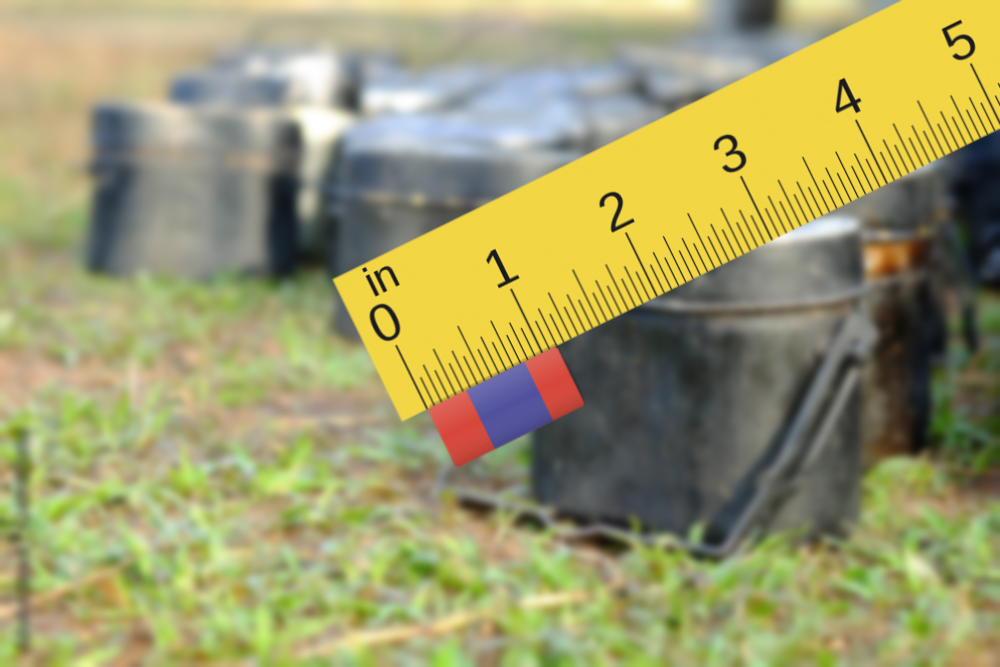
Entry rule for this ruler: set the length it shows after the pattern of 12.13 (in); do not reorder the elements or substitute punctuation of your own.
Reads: 1.125 (in)
